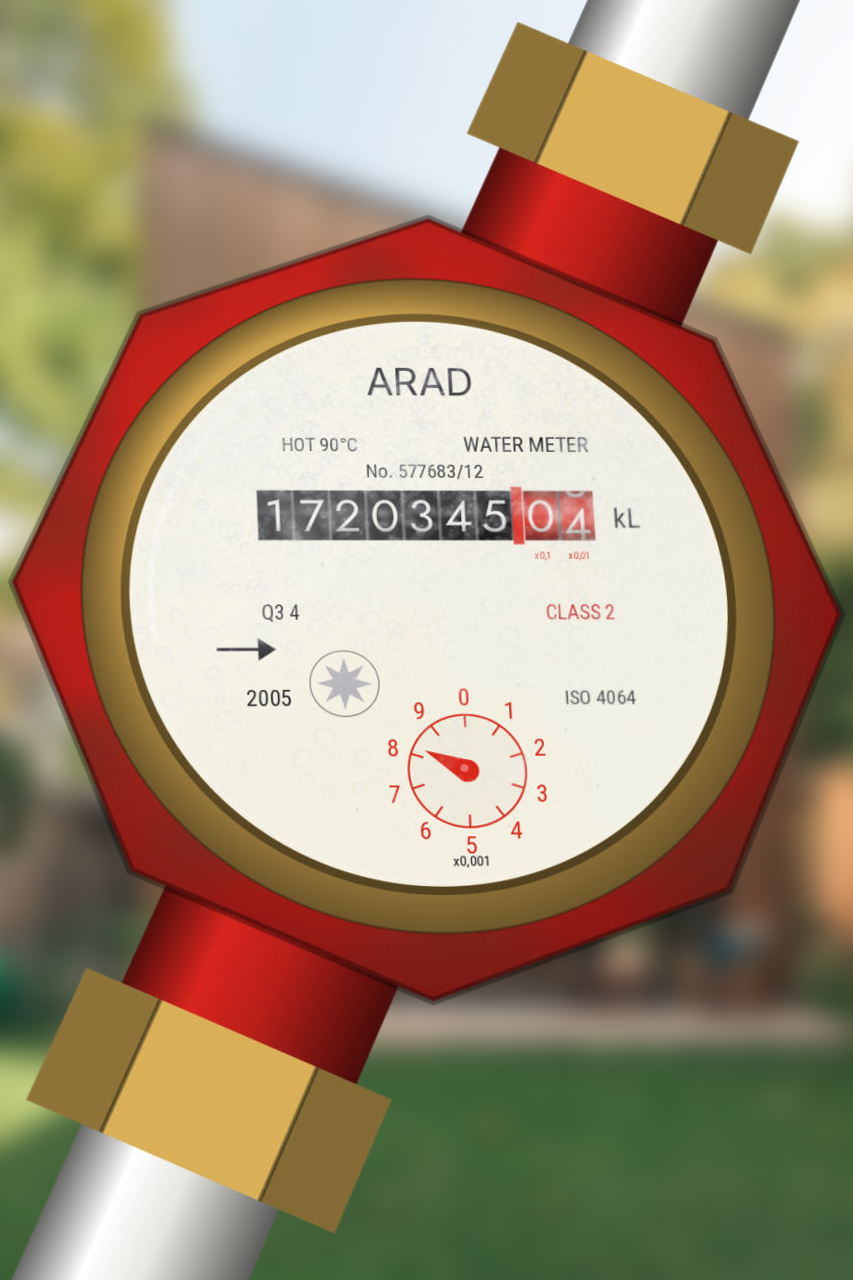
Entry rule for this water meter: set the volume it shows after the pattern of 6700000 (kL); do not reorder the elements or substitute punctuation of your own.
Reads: 1720345.038 (kL)
